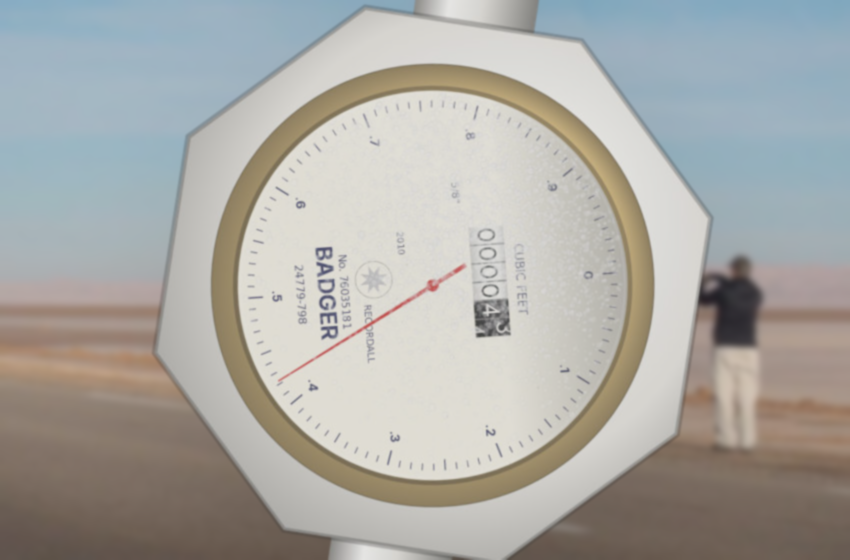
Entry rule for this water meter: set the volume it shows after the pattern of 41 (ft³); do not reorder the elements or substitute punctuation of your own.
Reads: 43.42 (ft³)
